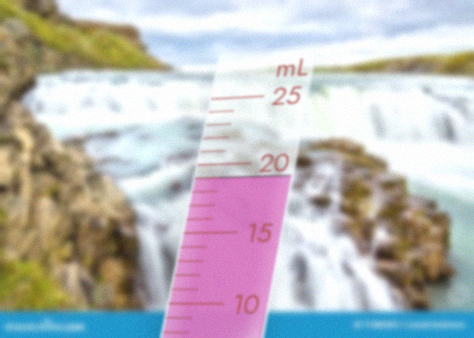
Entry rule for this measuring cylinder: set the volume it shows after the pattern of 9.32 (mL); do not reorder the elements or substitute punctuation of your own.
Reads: 19 (mL)
